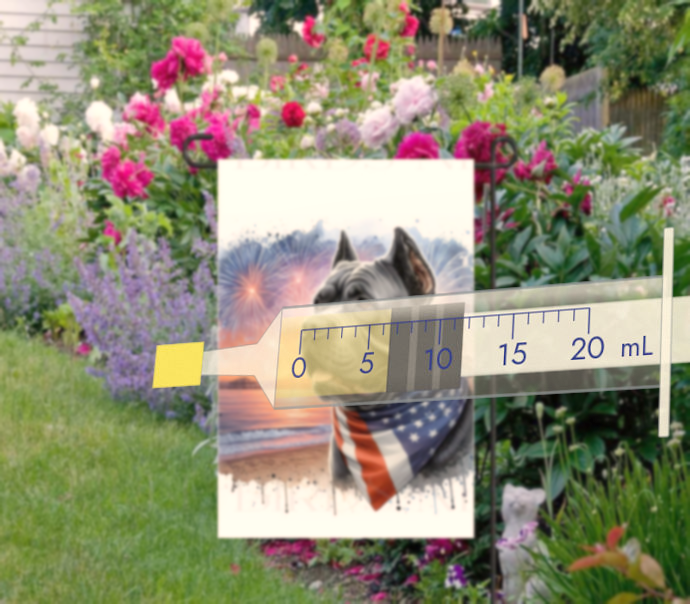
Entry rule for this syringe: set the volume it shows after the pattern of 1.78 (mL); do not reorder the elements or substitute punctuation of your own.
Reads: 6.5 (mL)
